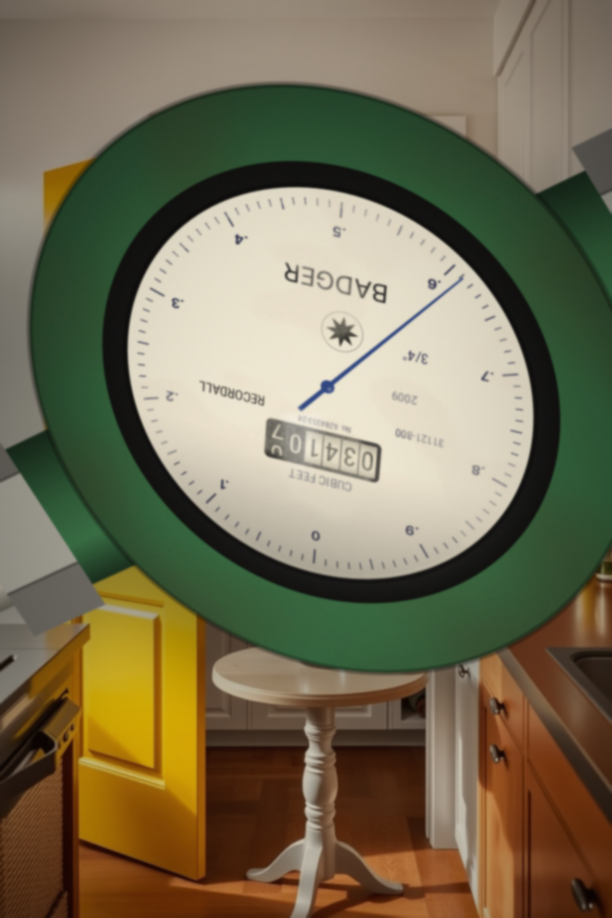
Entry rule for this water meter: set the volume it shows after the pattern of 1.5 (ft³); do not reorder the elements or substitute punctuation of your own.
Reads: 34106.61 (ft³)
